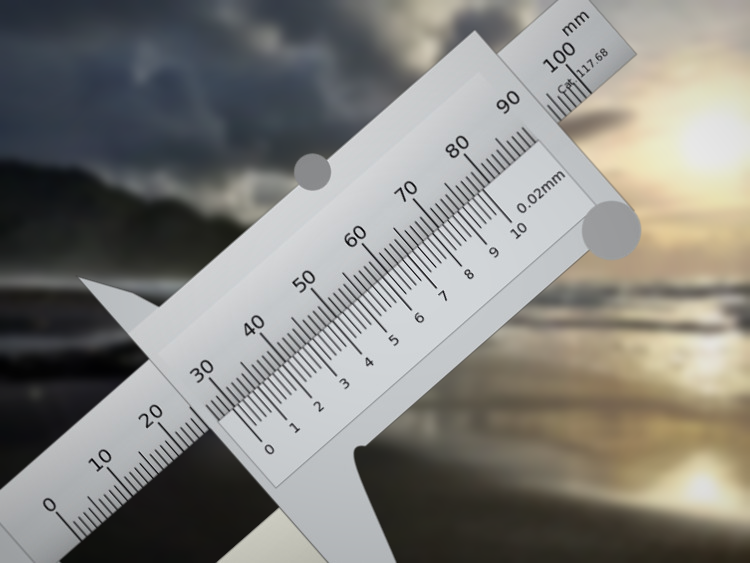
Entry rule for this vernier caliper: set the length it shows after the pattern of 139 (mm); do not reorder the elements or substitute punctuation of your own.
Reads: 29.6 (mm)
